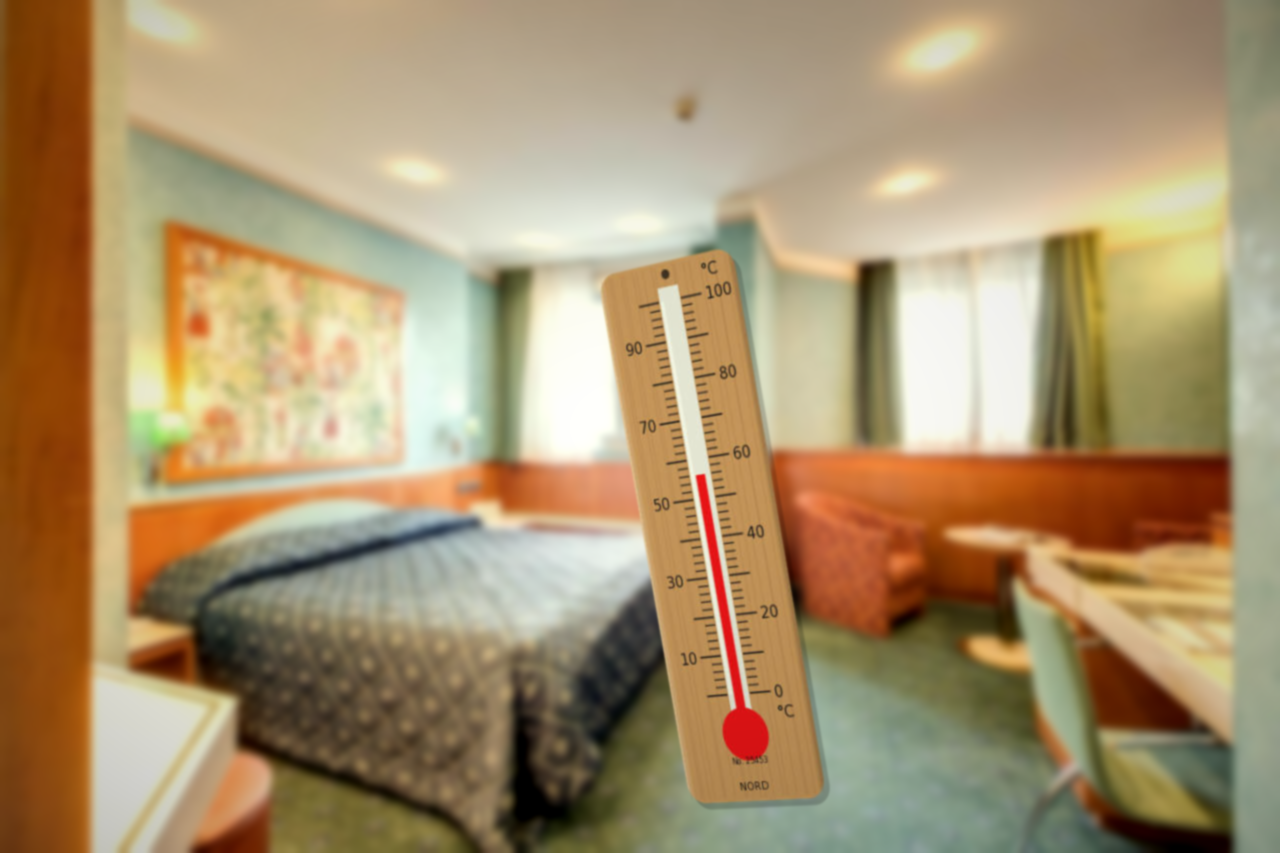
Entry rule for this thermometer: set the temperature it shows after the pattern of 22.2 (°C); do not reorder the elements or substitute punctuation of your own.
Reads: 56 (°C)
